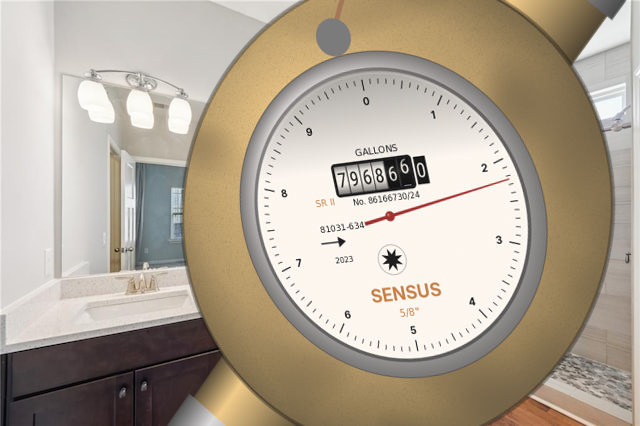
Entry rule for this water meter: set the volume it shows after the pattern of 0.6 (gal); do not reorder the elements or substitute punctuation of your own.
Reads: 7968662.2 (gal)
